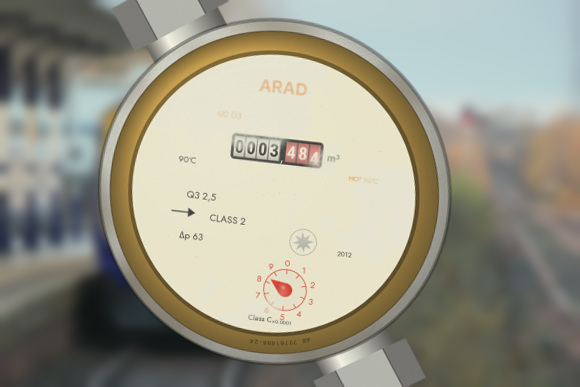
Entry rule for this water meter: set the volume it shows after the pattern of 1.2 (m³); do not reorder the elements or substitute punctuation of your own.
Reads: 3.4838 (m³)
